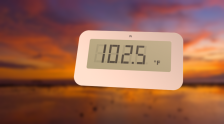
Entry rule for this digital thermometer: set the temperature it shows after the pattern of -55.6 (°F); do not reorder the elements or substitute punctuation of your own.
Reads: 102.5 (°F)
